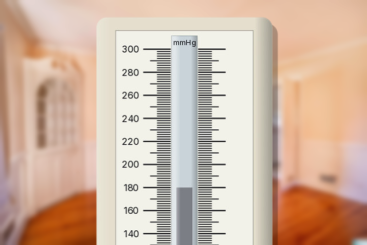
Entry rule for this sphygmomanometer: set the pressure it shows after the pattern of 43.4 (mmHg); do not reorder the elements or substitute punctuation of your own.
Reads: 180 (mmHg)
